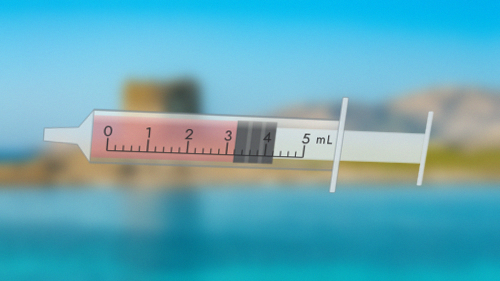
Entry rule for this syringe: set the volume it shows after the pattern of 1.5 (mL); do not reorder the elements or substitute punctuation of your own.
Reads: 3.2 (mL)
